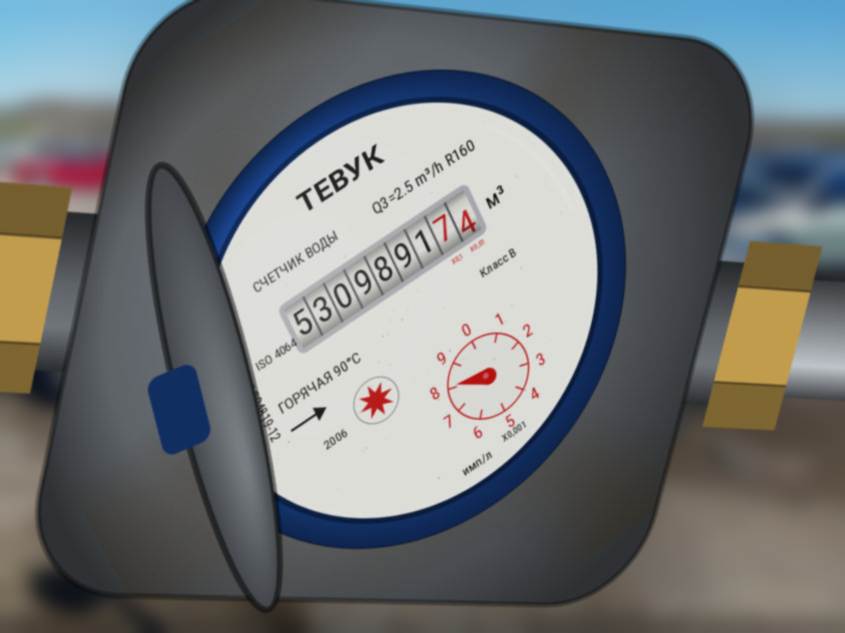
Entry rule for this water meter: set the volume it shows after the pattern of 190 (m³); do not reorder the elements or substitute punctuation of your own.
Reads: 5309891.738 (m³)
